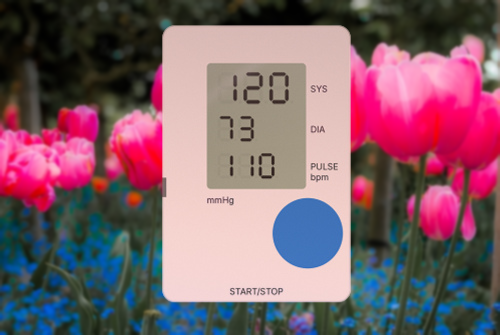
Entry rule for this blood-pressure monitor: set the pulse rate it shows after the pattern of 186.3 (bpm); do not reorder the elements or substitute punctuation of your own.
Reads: 110 (bpm)
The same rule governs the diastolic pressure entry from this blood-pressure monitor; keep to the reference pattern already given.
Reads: 73 (mmHg)
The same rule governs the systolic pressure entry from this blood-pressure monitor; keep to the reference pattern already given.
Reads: 120 (mmHg)
